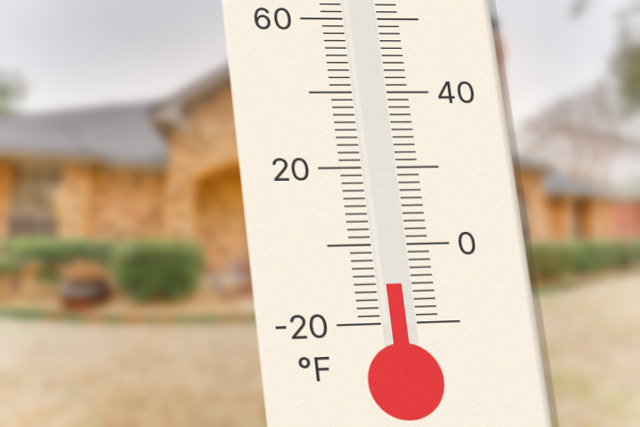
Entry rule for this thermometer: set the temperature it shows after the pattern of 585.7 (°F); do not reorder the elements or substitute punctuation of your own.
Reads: -10 (°F)
